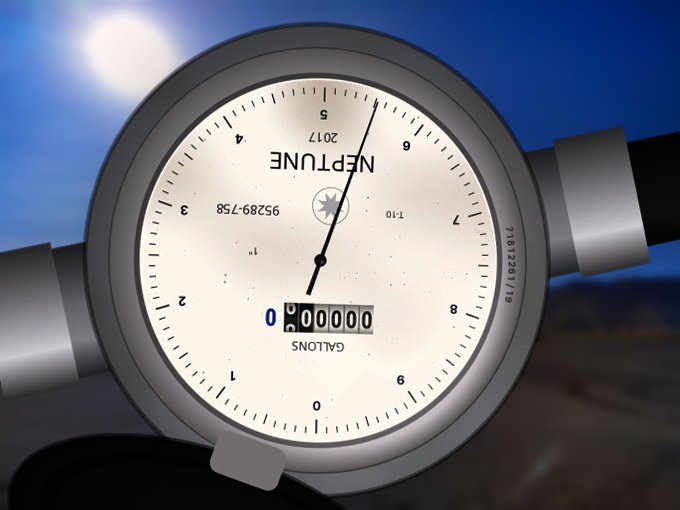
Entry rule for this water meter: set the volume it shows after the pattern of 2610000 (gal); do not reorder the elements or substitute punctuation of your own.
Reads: 85.5 (gal)
